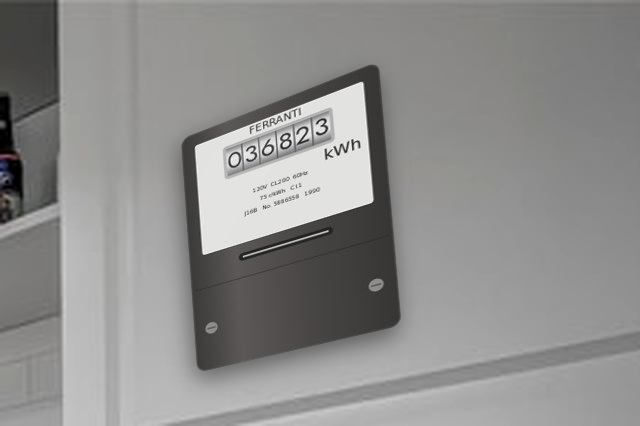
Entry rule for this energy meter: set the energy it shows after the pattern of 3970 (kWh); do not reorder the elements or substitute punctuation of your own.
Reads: 36823 (kWh)
